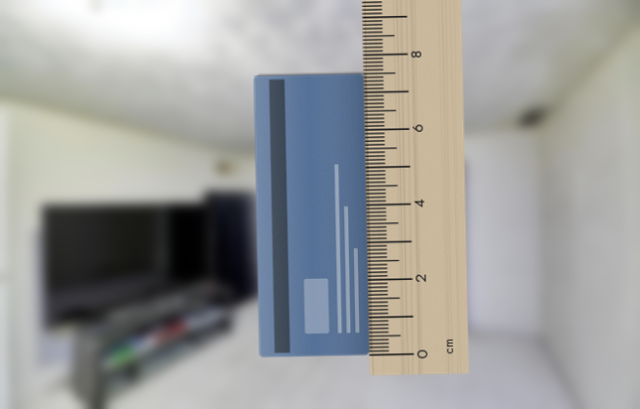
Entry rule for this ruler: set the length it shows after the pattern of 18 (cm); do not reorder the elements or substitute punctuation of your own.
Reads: 7.5 (cm)
